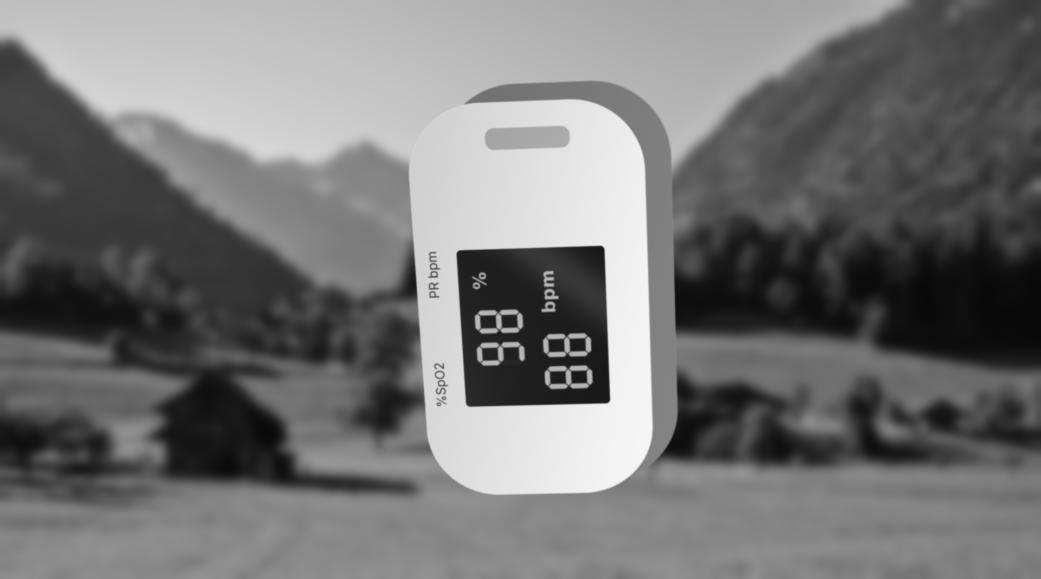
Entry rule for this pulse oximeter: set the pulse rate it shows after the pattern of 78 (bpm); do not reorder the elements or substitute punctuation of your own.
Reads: 88 (bpm)
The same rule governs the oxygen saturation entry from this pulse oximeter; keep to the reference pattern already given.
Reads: 98 (%)
